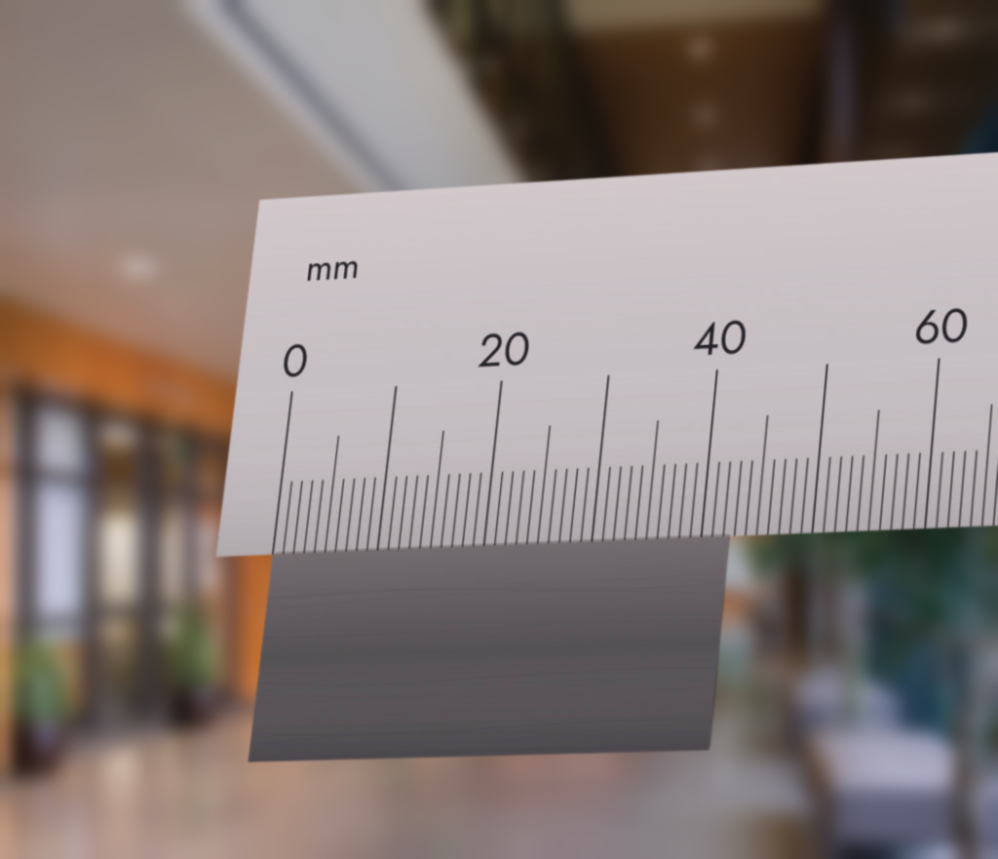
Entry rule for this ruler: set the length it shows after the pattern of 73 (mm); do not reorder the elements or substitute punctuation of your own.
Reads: 42.5 (mm)
